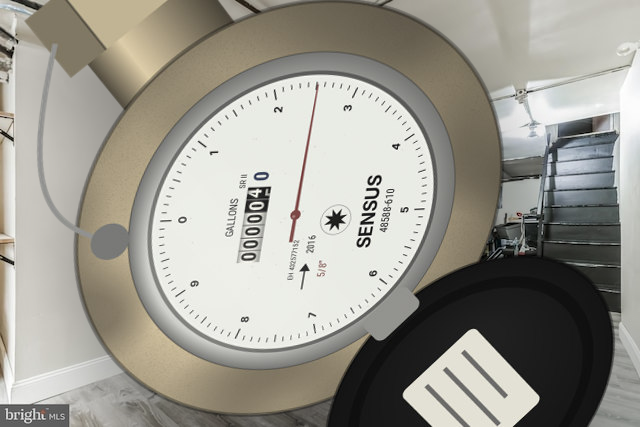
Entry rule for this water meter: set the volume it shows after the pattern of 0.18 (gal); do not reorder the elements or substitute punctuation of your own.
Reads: 42.5 (gal)
